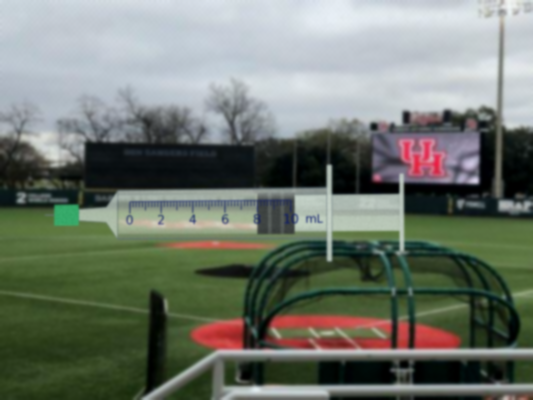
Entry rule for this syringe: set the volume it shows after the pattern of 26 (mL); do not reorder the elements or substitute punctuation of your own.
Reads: 8 (mL)
